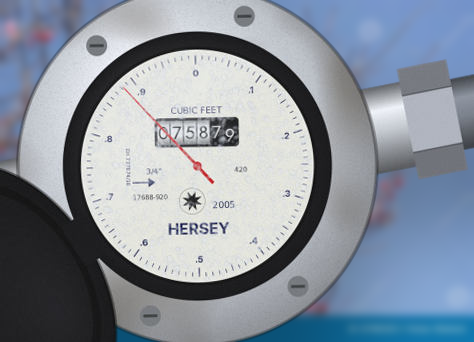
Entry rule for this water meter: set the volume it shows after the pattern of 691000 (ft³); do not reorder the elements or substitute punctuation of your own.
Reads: 75878.88 (ft³)
